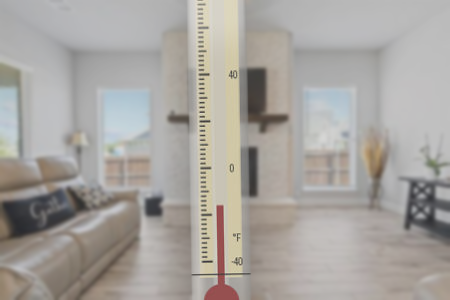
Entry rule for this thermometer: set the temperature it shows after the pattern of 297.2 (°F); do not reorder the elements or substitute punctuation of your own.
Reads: -16 (°F)
